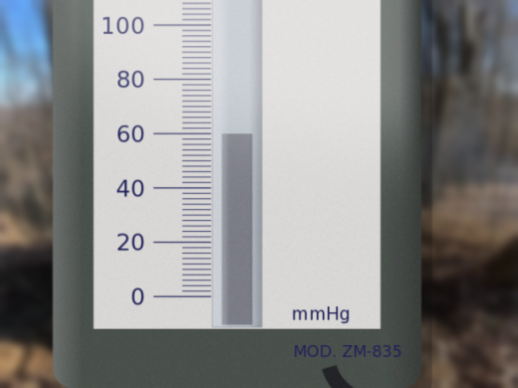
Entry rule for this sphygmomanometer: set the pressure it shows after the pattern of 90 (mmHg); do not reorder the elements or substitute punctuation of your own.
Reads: 60 (mmHg)
